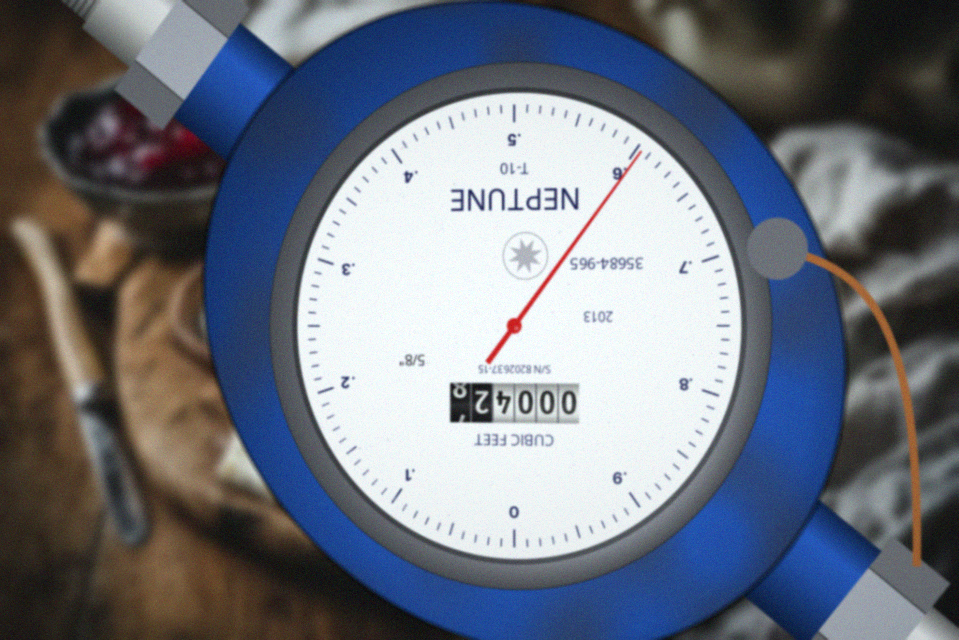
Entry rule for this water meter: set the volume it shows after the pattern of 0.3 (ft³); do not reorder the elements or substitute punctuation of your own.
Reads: 427.60 (ft³)
